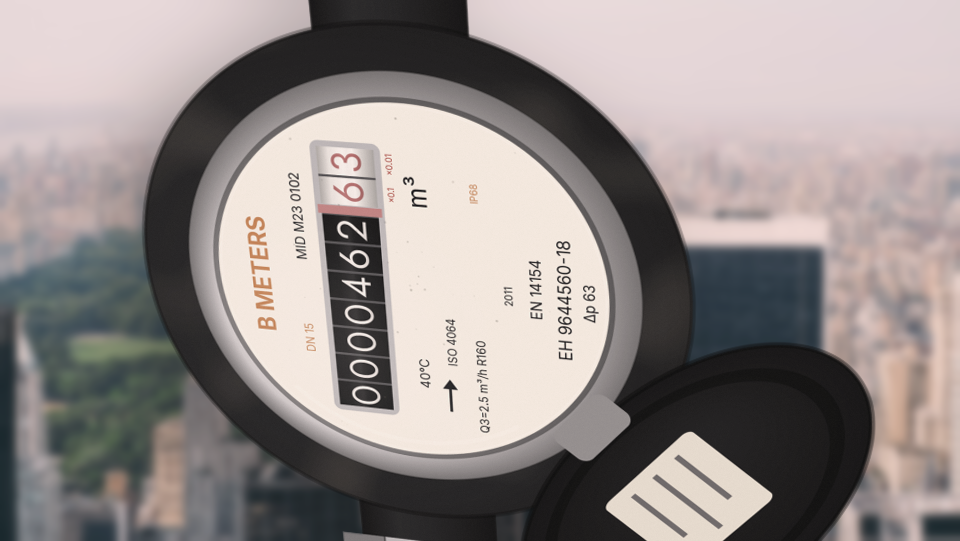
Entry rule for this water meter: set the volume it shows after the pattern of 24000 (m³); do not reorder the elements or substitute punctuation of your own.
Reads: 462.63 (m³)
